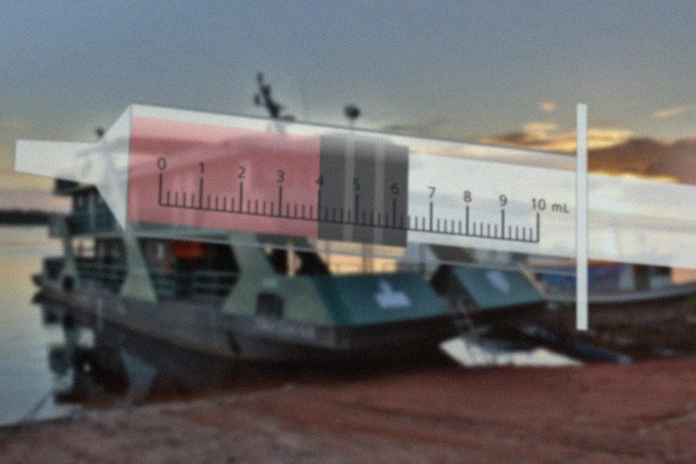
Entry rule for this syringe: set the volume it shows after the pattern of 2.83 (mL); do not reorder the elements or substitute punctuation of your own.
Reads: 4 (mL)
